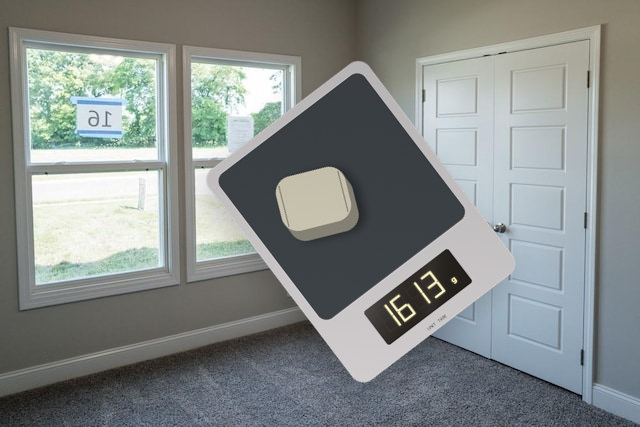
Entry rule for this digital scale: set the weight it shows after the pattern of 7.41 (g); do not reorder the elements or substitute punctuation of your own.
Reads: 1613 (g)
